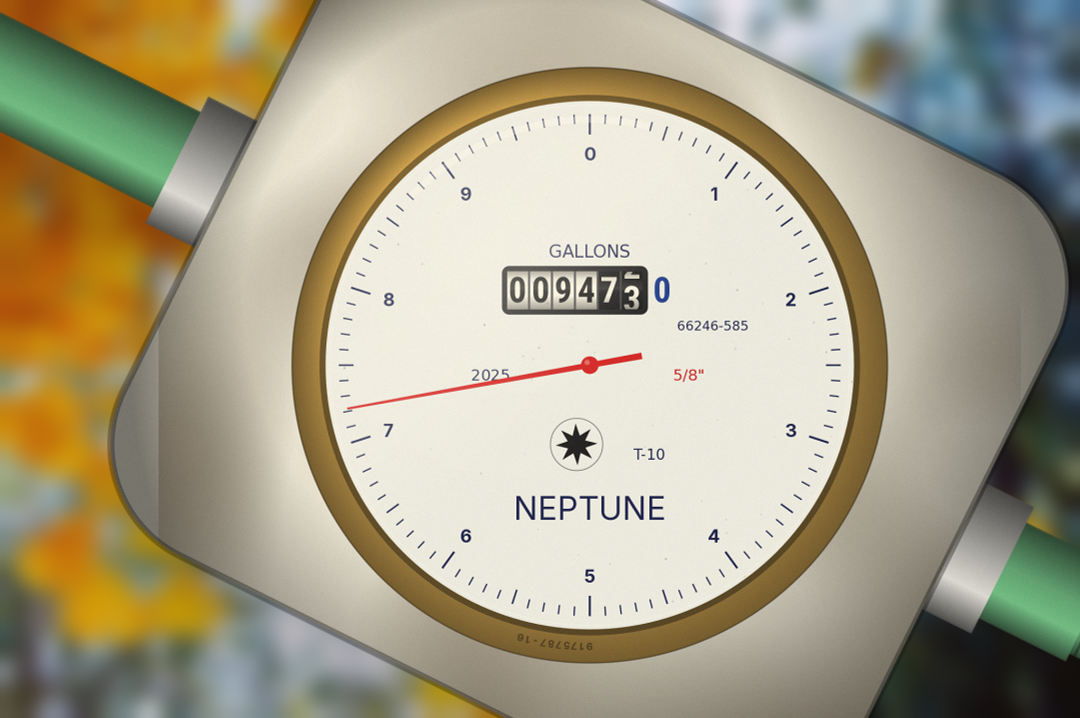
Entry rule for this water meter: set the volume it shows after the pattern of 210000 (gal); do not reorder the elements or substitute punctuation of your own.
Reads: 94727.2 (gal)
